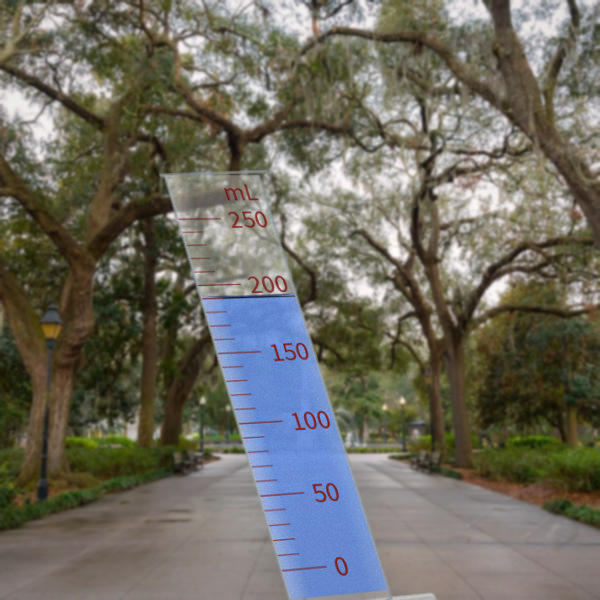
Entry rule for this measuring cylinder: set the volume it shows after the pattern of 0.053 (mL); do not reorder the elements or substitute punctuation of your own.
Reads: 190 (mL)
